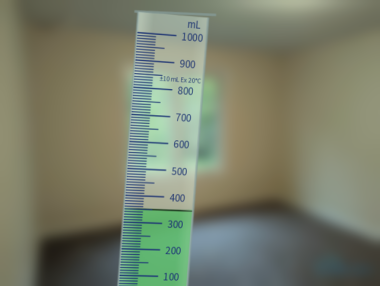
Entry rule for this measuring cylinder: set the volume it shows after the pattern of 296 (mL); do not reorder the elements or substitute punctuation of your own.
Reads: 350 (mL)
